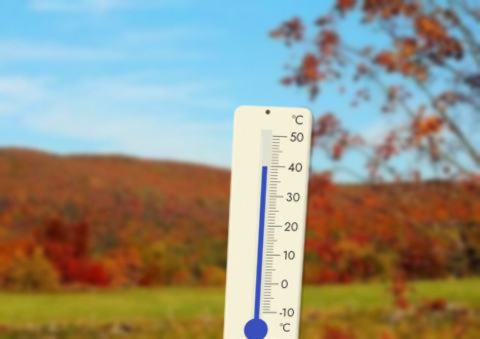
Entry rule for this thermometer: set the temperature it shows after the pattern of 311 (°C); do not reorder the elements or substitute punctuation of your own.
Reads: 40 (°C)
